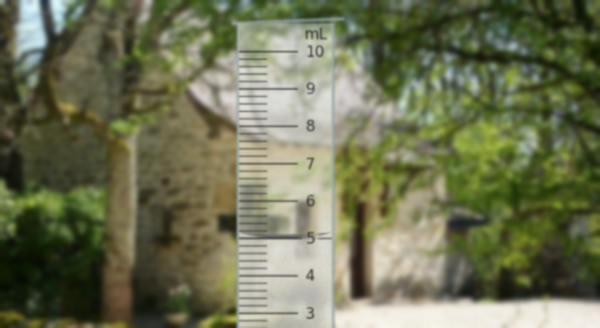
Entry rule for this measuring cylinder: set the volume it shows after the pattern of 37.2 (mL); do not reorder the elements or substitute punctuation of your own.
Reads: 5 (mL)
